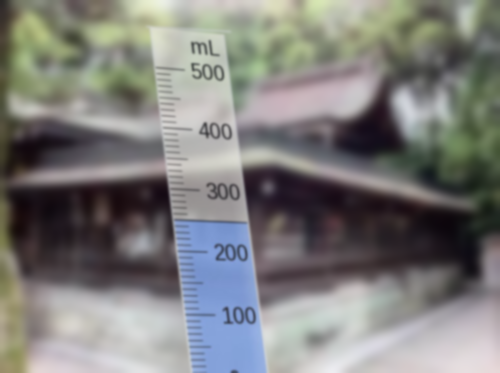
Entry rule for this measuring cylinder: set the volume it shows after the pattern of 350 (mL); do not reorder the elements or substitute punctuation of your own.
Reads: 250 (mL)
